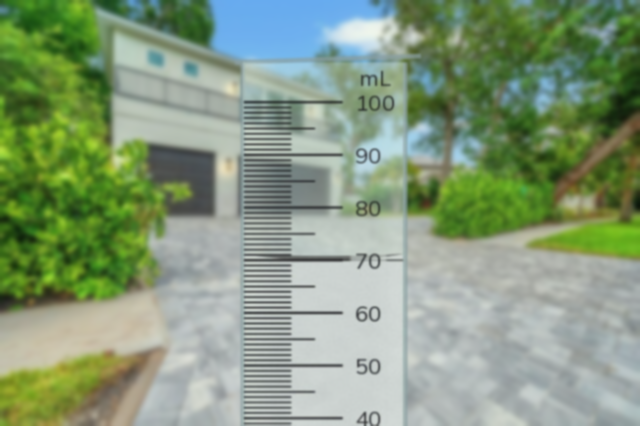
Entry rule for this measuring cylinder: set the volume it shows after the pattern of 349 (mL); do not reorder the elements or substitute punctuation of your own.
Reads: 70 (mL)
